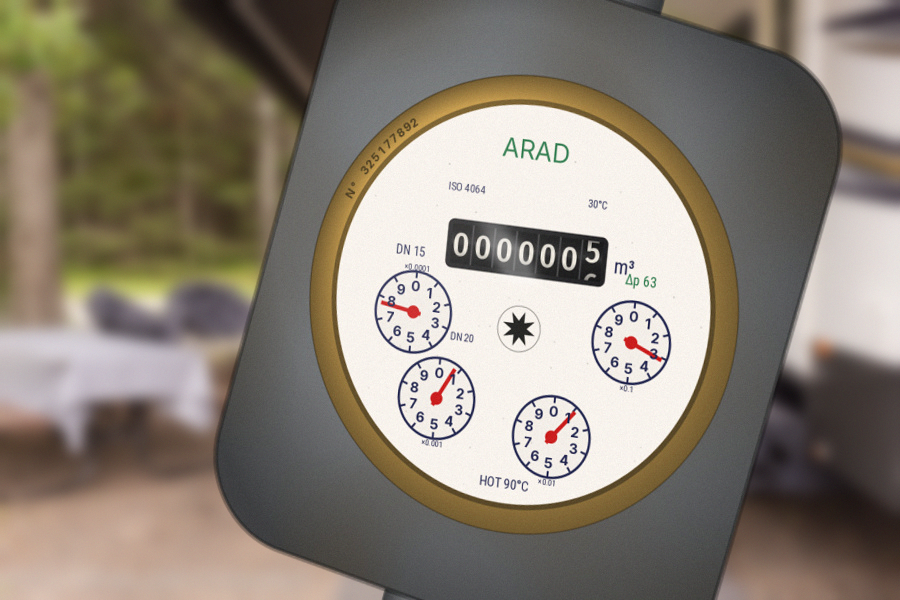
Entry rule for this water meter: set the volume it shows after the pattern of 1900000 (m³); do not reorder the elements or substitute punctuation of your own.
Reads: 5.3107 (m³)
